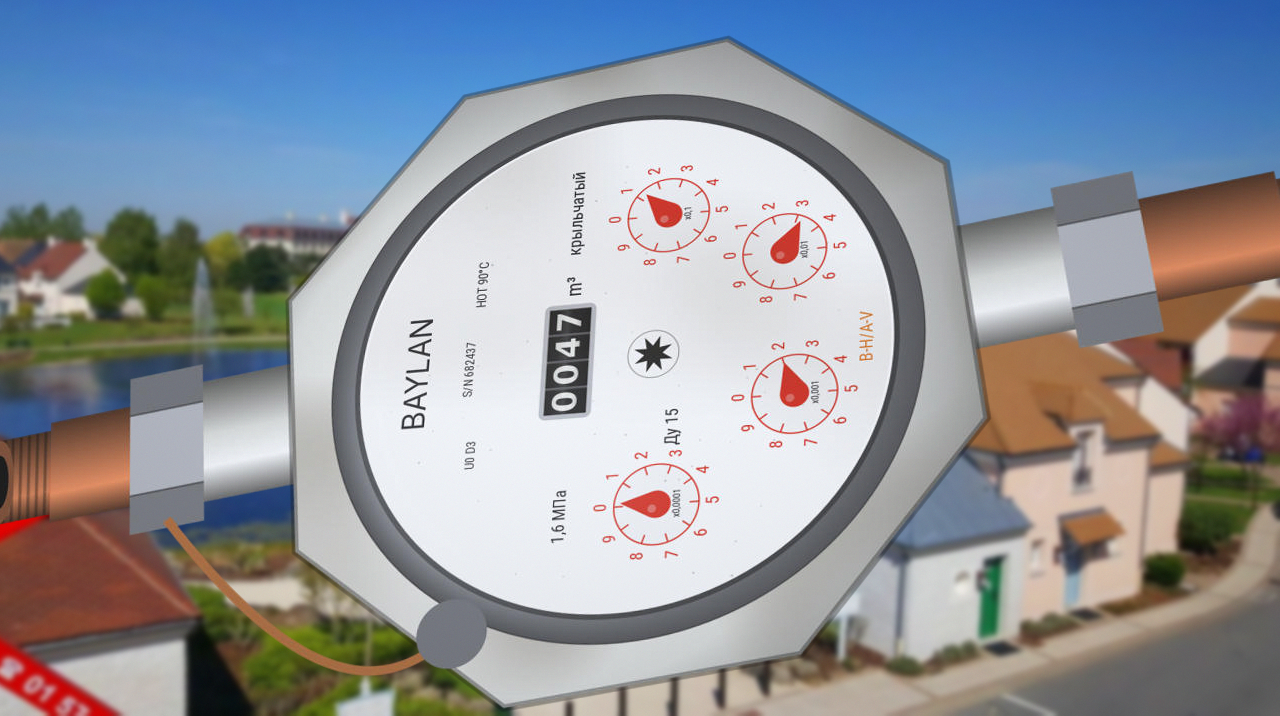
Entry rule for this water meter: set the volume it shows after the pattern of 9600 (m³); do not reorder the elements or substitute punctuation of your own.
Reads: 47.1320 (m³)
